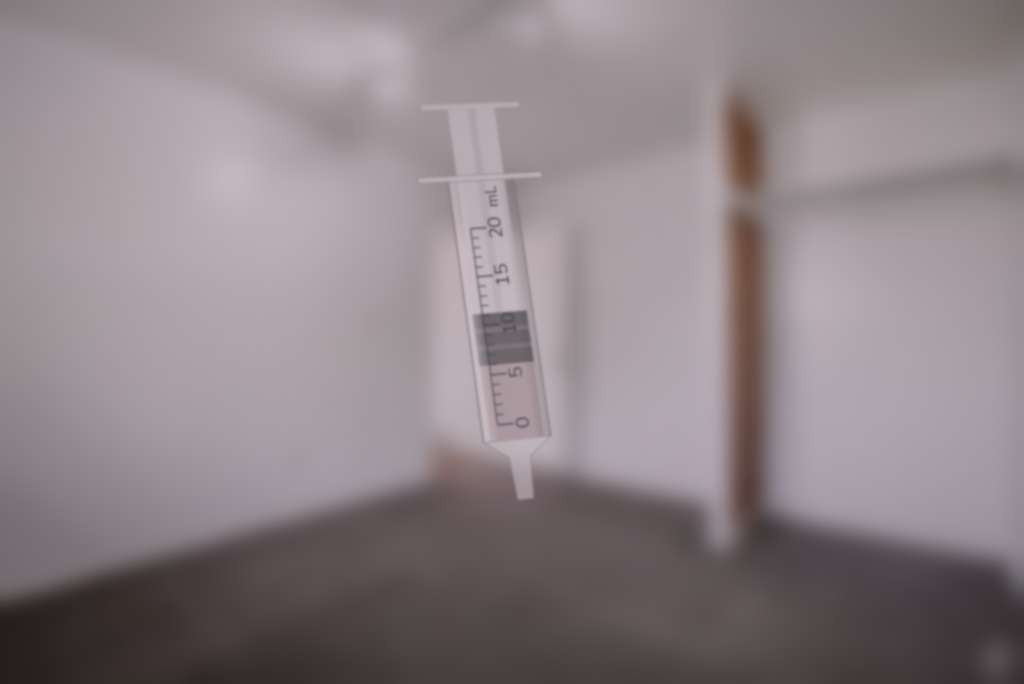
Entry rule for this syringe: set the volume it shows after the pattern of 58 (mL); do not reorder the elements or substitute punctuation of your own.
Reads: 6 (mL)
